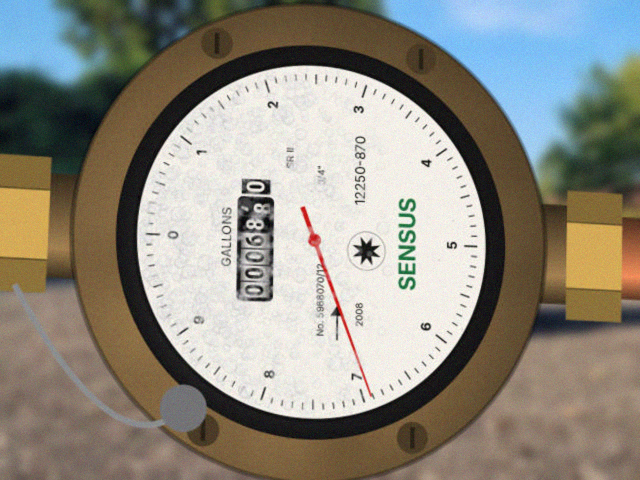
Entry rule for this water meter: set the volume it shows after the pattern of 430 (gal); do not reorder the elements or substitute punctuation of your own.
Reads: 6876.9 (gal)
